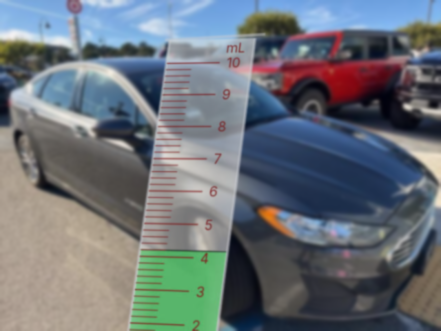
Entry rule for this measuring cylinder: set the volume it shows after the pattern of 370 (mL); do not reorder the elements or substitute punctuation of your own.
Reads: 4.2 (mL)
